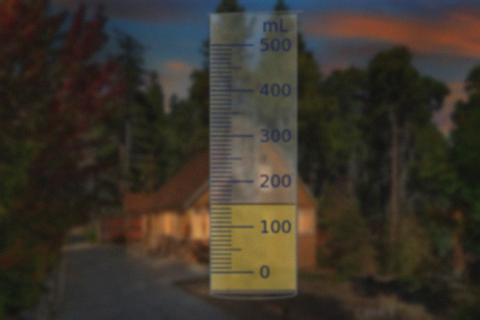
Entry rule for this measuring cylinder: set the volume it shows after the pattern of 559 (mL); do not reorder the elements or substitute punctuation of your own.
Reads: 150 (mL)
